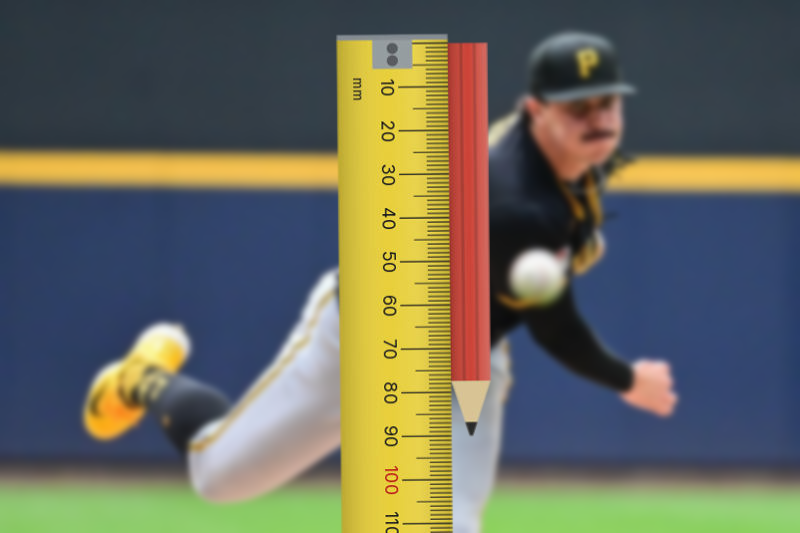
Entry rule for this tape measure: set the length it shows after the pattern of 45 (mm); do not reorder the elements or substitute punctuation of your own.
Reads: 90 (mm)
